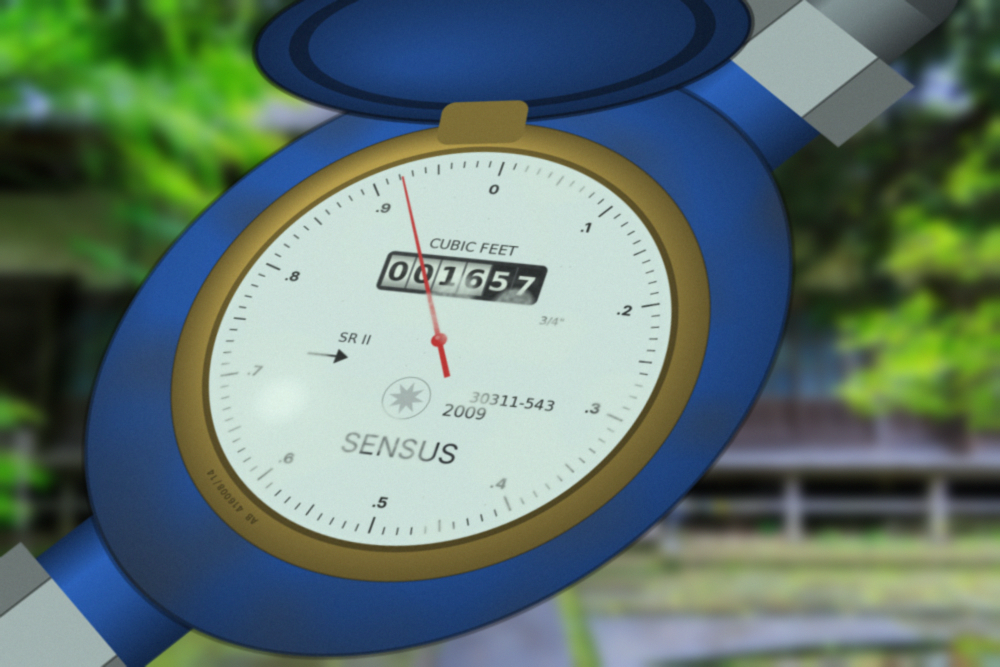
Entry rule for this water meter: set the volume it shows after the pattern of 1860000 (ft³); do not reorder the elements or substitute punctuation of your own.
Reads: 1656.92 (ft³)
